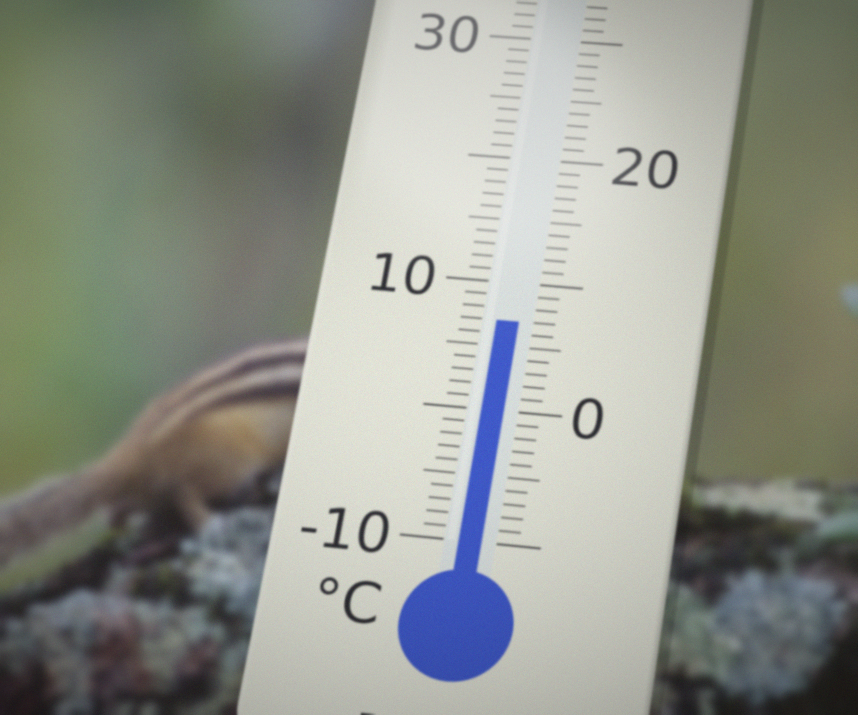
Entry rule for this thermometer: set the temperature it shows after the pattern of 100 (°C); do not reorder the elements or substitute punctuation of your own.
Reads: 7 (°C)
